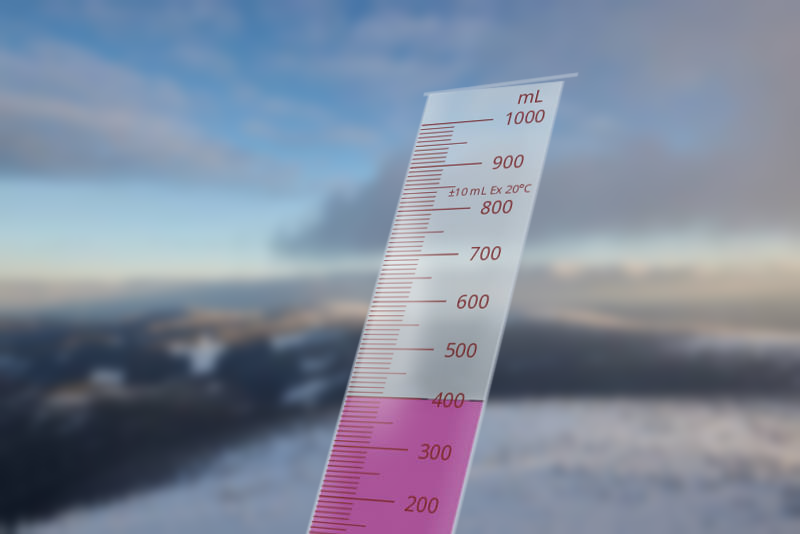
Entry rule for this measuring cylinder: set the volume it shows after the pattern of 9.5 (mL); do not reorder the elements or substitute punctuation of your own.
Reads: 400 (mL)
